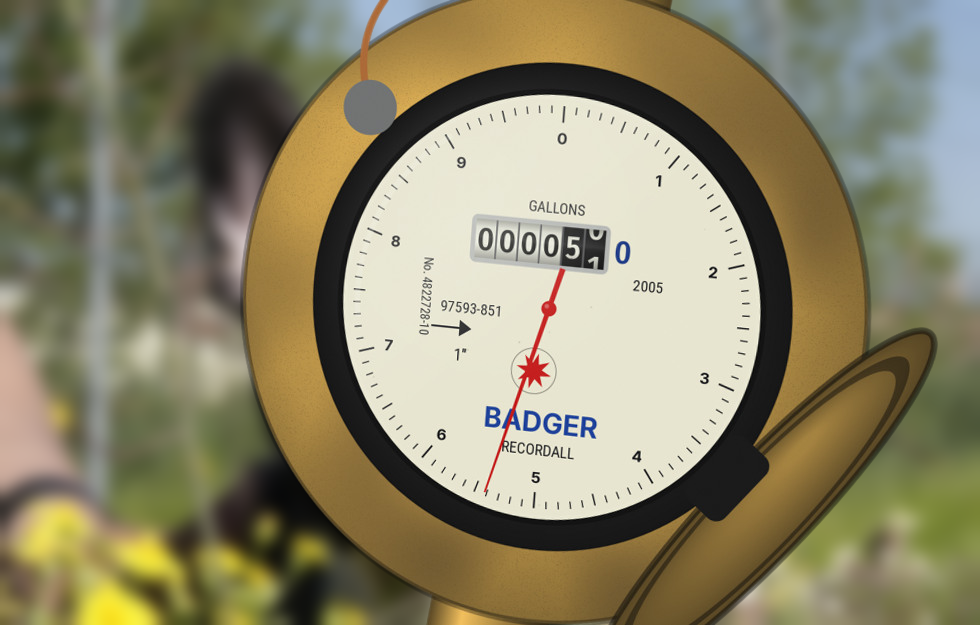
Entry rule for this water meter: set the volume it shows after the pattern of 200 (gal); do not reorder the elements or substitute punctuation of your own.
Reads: 505.4 (gal)
